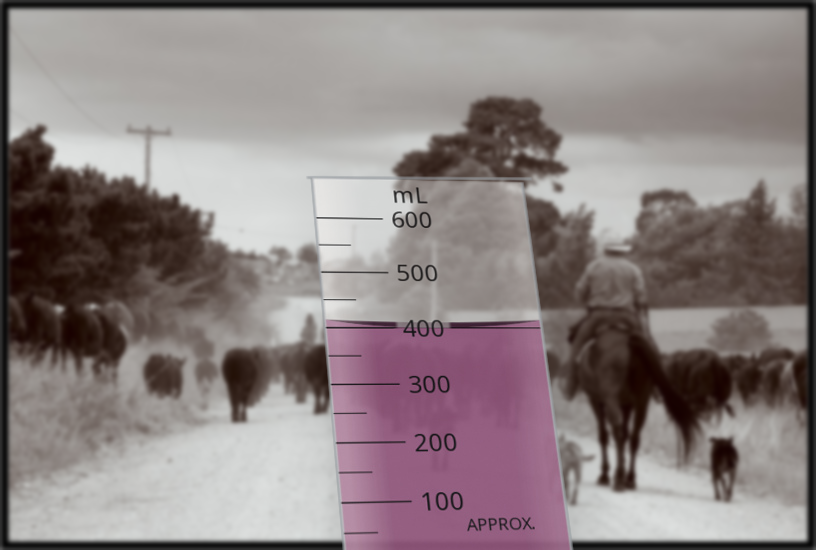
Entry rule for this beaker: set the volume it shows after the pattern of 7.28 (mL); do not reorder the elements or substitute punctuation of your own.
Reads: 400 (mL)
